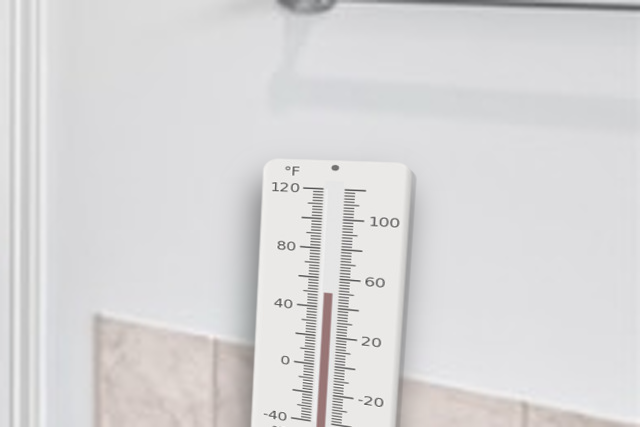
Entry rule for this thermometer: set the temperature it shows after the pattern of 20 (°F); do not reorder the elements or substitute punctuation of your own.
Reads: 50 (°F)
